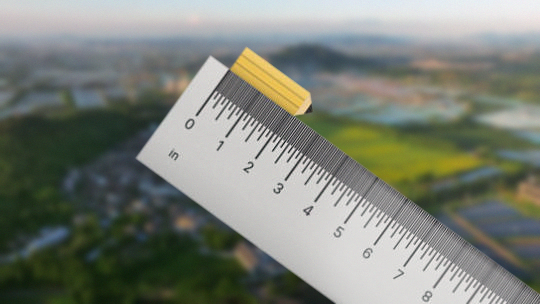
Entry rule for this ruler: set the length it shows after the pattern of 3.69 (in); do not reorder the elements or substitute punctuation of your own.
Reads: 2.5 (in)
